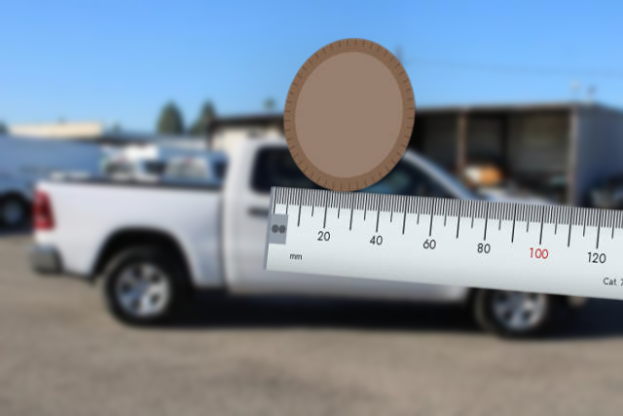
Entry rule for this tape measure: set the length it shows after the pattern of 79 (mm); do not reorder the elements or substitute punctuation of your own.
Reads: 50 (mm)
